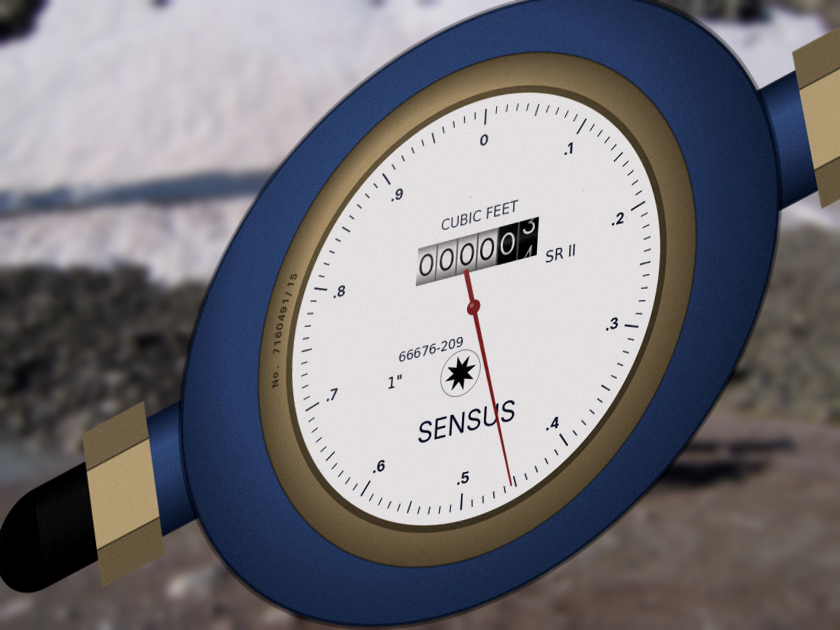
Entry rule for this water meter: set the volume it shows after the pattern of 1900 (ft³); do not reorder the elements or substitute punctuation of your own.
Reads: 3.45 (ft³)
